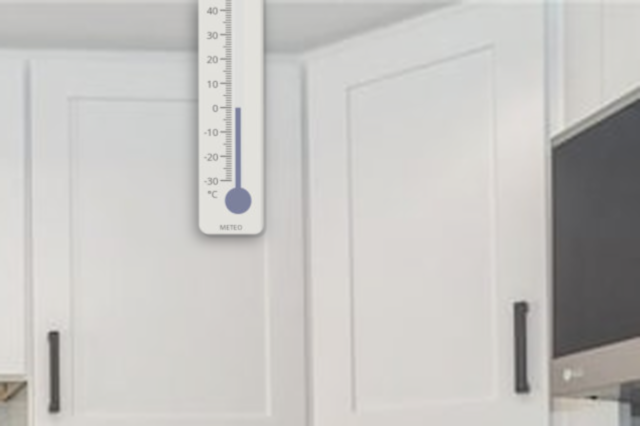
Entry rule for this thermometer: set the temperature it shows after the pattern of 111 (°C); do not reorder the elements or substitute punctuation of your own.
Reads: 0 (°C)
